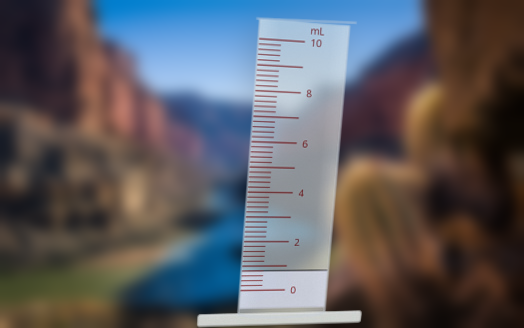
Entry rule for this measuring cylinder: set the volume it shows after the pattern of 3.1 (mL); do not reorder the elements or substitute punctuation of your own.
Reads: 0.8 (mL)
